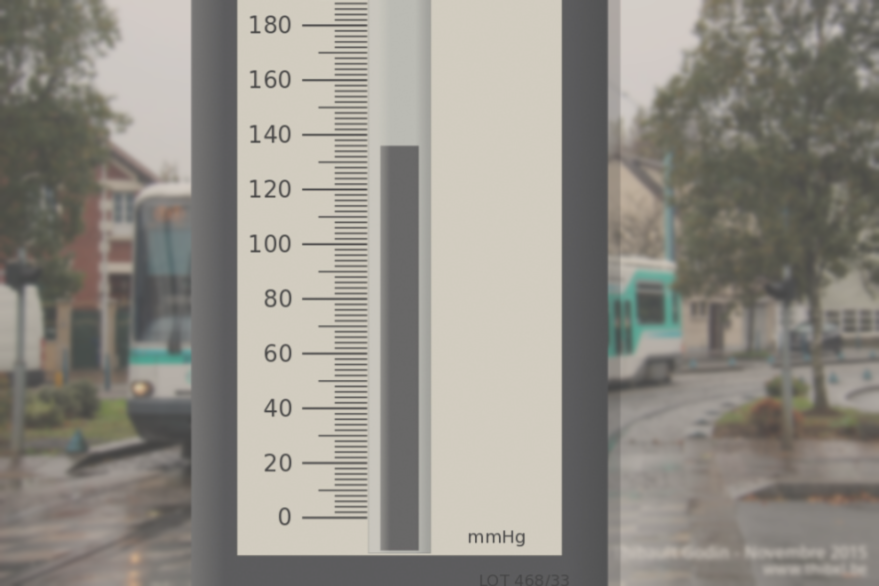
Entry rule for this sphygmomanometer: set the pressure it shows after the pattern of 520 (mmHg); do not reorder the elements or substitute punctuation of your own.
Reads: 136 (mmHg)
